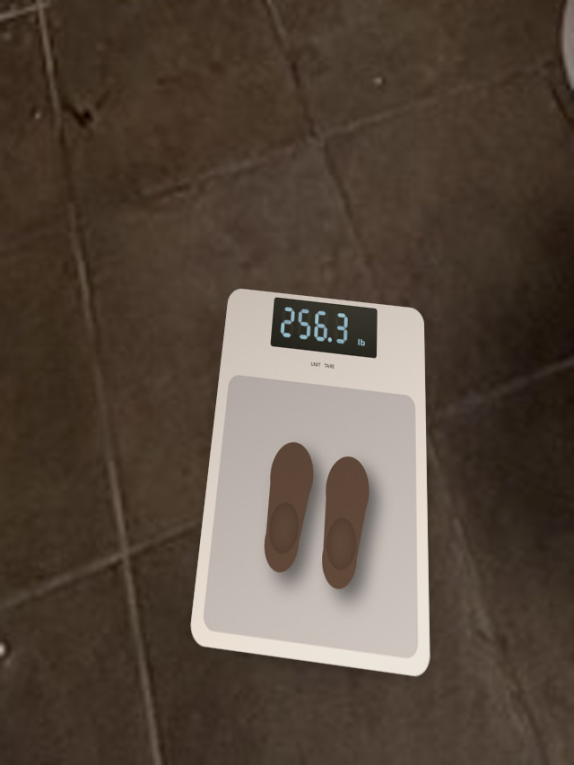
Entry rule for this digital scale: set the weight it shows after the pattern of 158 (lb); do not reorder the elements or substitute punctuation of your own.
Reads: 256.3 (lb)
